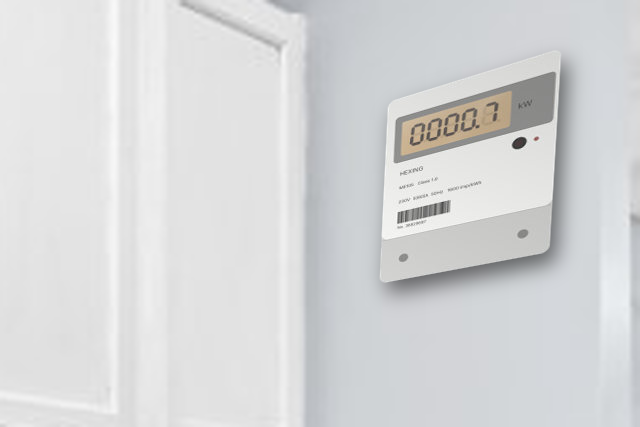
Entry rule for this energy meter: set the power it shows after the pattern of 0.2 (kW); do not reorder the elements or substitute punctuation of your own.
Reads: 0.7 (kW)
